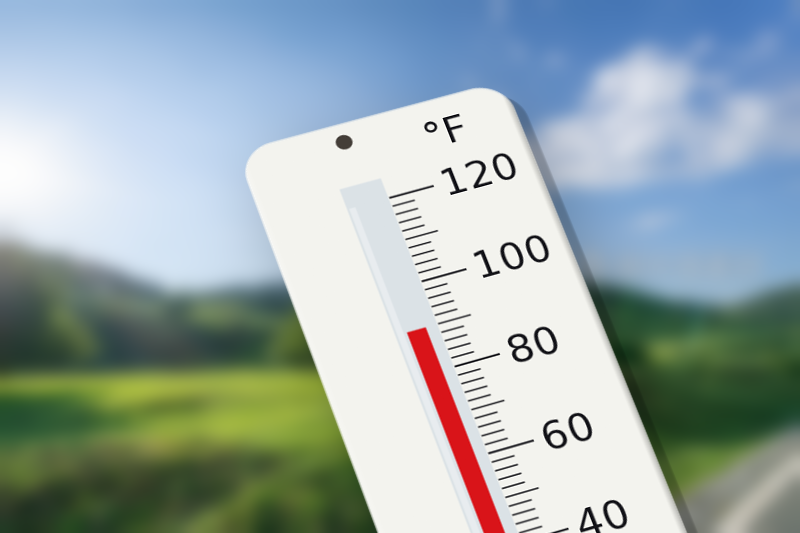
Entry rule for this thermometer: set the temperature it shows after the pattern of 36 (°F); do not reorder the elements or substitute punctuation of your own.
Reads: 90 (°F)
